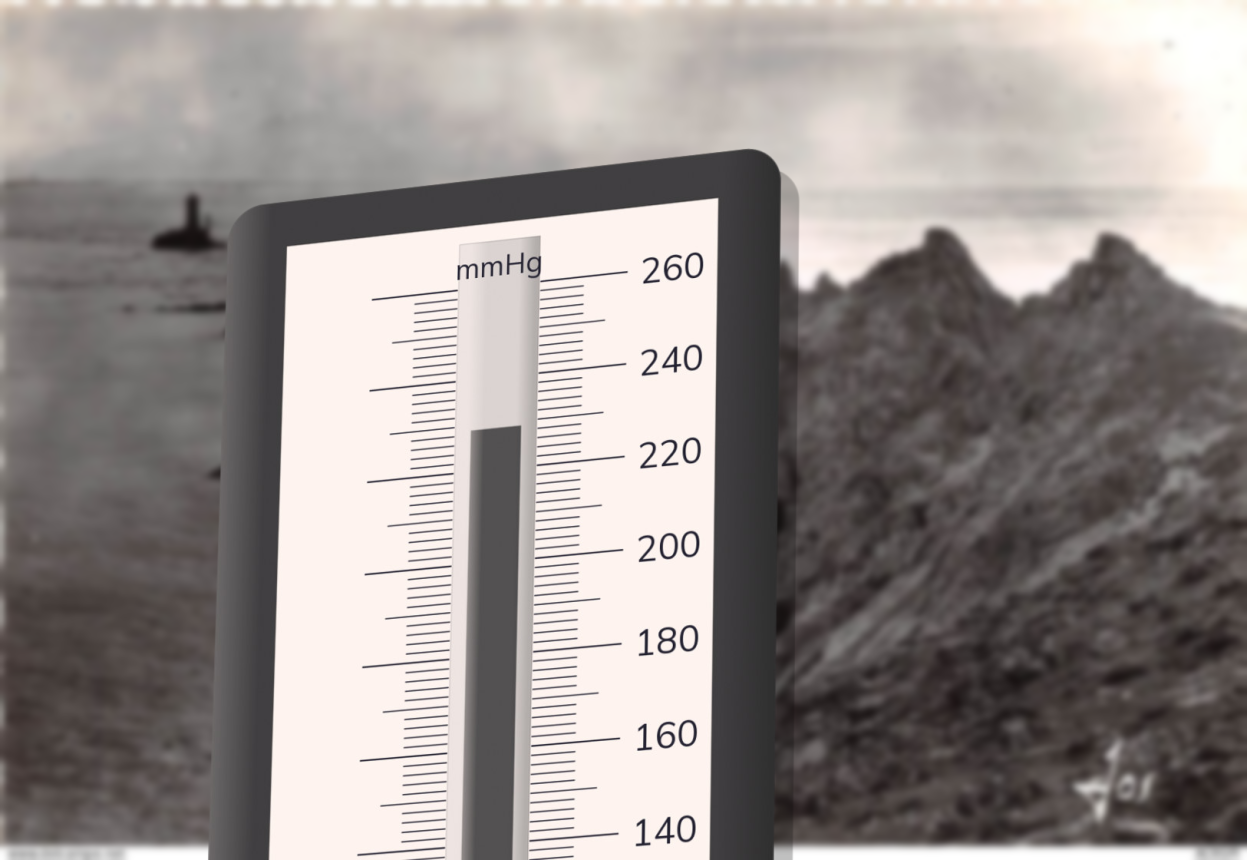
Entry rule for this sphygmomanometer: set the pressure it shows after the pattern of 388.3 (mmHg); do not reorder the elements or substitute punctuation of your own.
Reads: 229 (mmHg)
